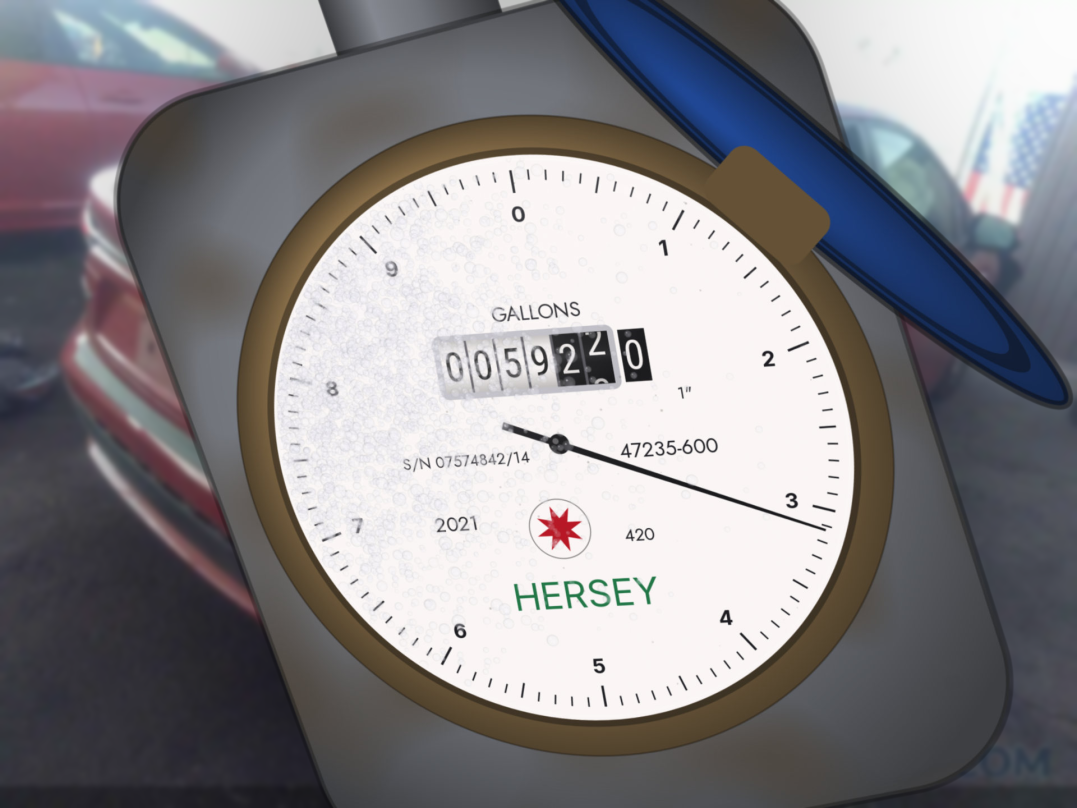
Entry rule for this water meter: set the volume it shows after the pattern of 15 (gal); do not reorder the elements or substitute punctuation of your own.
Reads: 59223.1 (gal)
